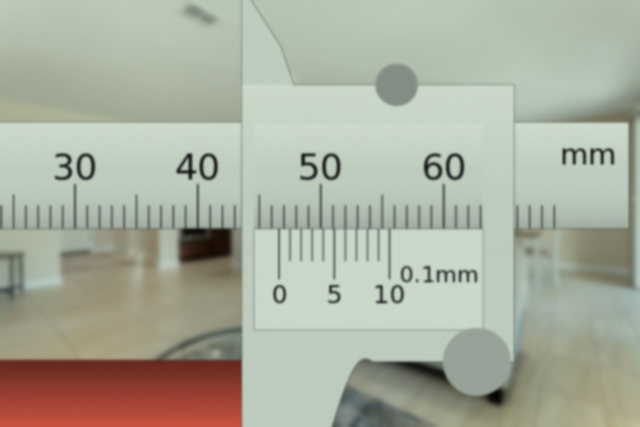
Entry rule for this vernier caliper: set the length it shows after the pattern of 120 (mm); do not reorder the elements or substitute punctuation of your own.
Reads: 46.6 (mm)
